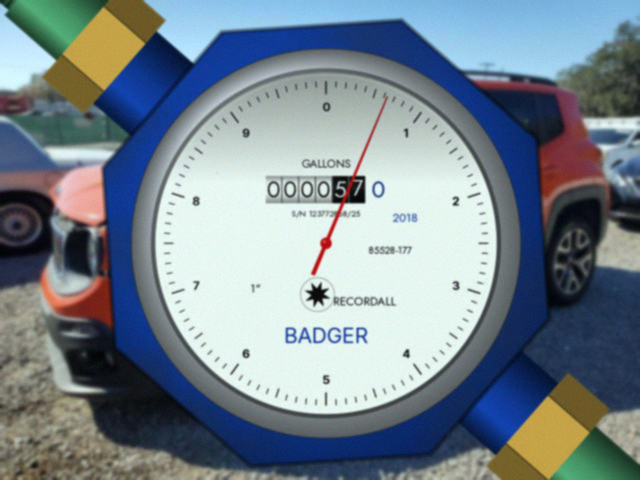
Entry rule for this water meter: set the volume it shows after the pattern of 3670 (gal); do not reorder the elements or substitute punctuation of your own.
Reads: 570.6 (gal)
